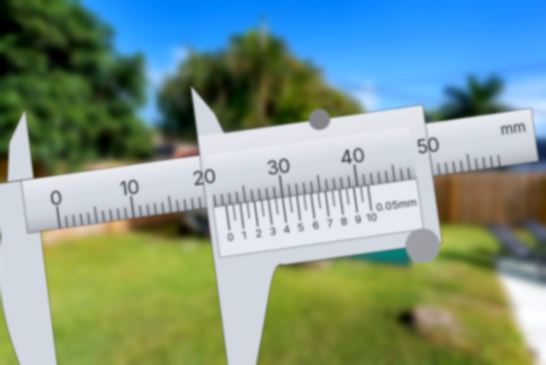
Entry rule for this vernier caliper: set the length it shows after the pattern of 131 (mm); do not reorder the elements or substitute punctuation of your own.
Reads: 22.4 (mm)
